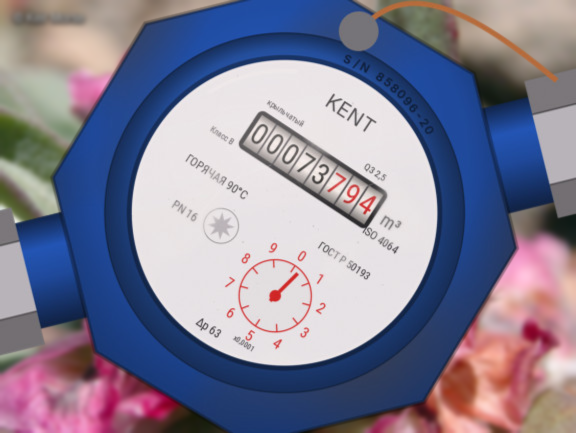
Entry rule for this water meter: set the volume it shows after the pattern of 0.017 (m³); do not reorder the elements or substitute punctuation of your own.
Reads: 73.7940 (m³)
